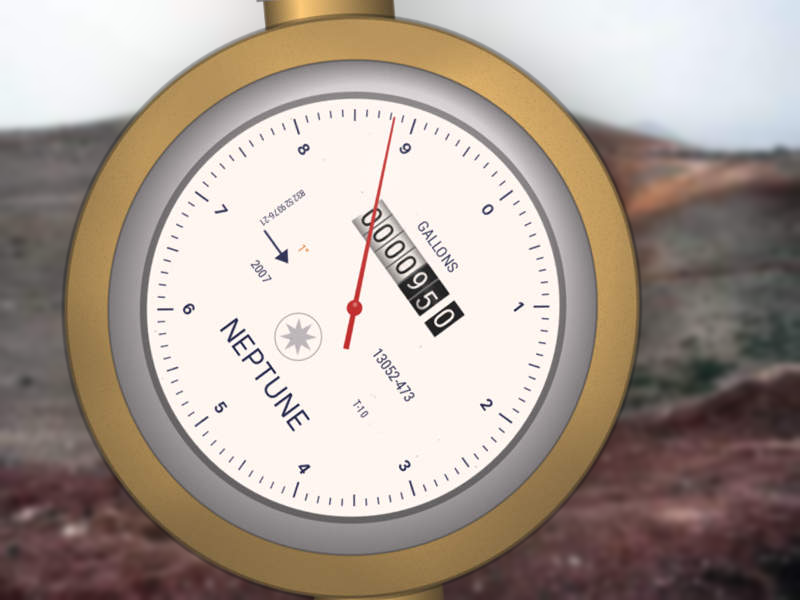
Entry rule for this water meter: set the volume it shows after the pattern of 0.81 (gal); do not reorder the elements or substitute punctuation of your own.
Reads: 948.8 (gal)
